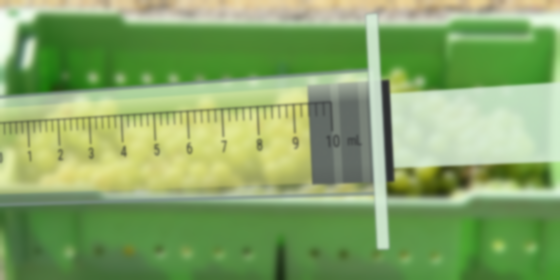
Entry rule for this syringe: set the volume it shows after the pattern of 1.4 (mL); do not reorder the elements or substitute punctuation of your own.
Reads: 9.4 (mL)
